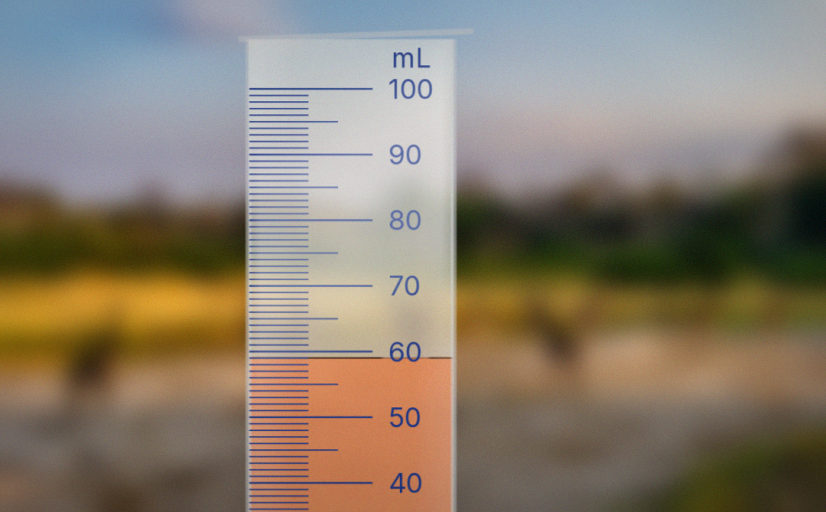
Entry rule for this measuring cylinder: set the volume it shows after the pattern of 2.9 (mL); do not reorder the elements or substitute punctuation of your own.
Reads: 59 (mL)
